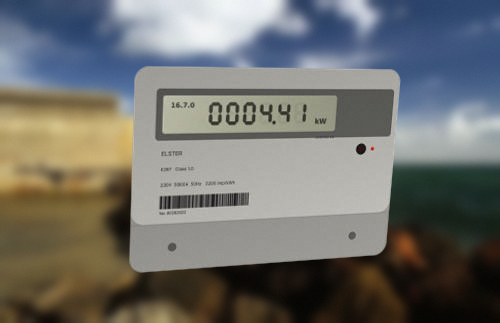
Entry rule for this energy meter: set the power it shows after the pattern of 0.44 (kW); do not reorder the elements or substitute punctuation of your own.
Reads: 4.41 (kW)
